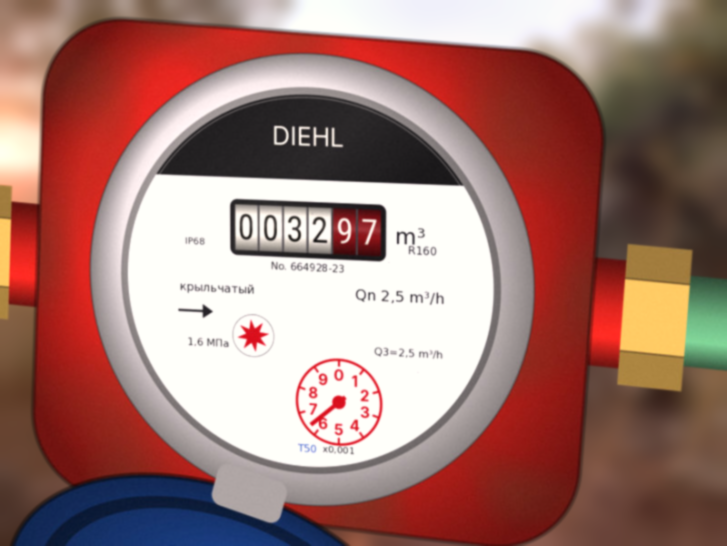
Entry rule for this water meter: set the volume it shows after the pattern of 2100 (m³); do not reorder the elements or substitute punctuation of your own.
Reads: 32.976 (m³)
